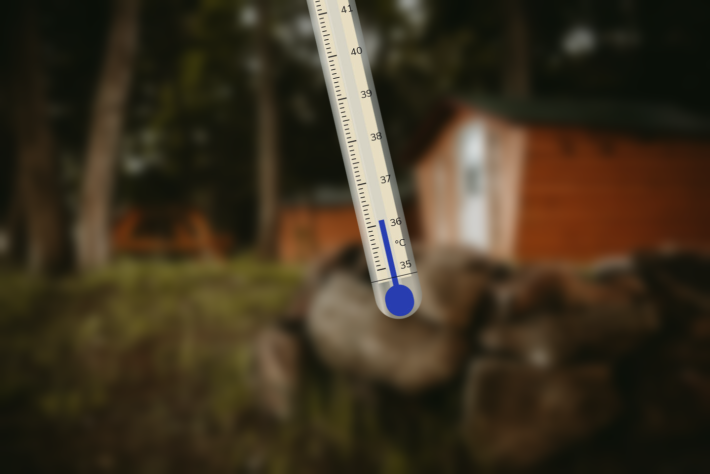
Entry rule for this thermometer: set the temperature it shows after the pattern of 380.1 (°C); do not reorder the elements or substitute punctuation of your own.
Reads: 36.1 (°C)
